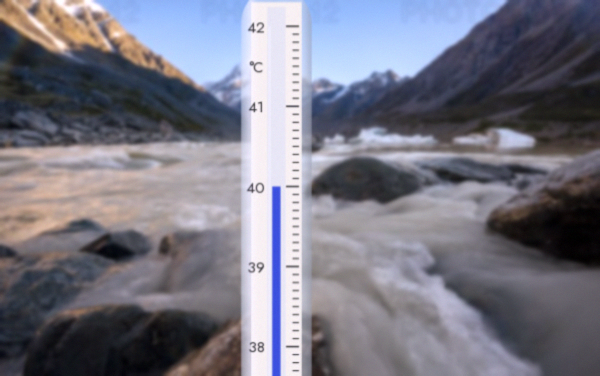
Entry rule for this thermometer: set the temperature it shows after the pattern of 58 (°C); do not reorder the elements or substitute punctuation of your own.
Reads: 40 (°C)
